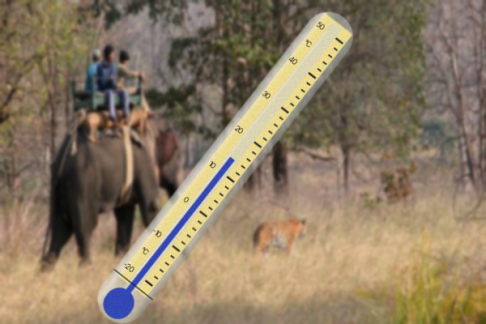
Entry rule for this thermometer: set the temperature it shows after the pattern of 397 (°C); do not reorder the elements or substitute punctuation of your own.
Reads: 14 (°C)
